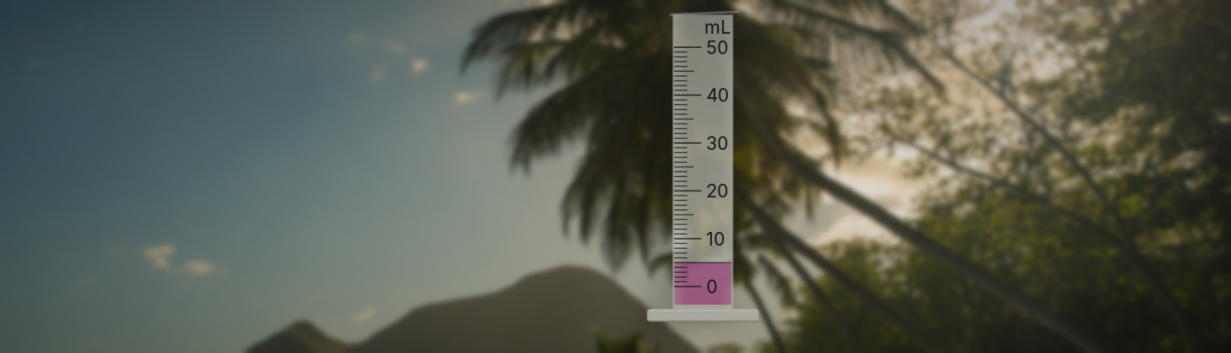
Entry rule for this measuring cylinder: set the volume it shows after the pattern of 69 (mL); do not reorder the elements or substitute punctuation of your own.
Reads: 5 (mL)
